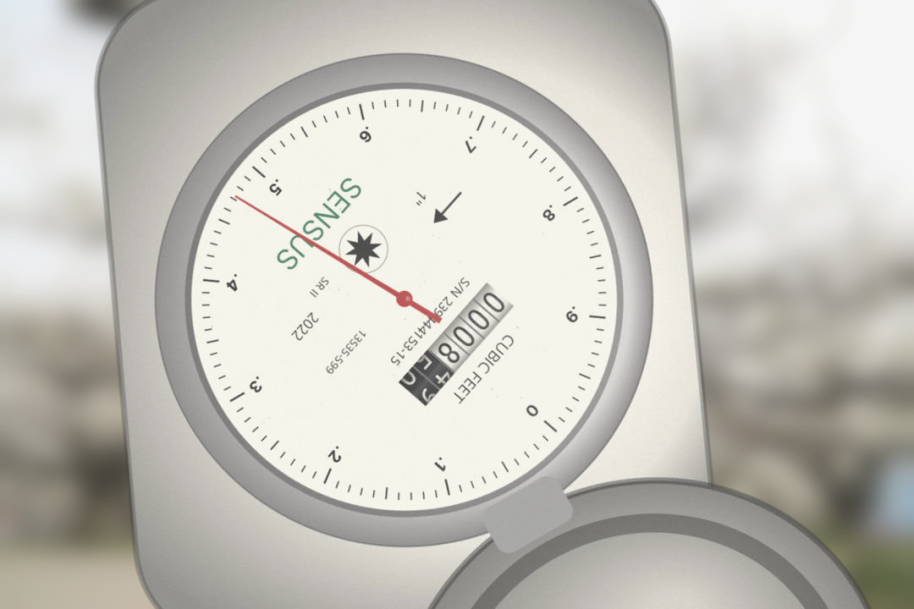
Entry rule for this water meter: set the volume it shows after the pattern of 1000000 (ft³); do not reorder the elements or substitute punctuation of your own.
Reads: 849.47 (ft³)
